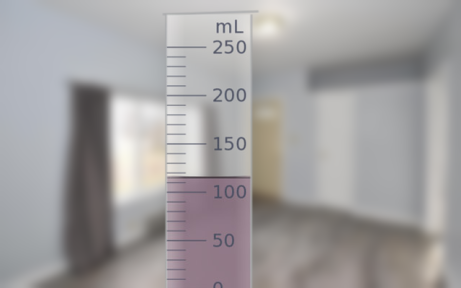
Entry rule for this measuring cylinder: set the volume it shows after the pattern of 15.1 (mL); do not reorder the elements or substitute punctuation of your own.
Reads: 115 (mL)
